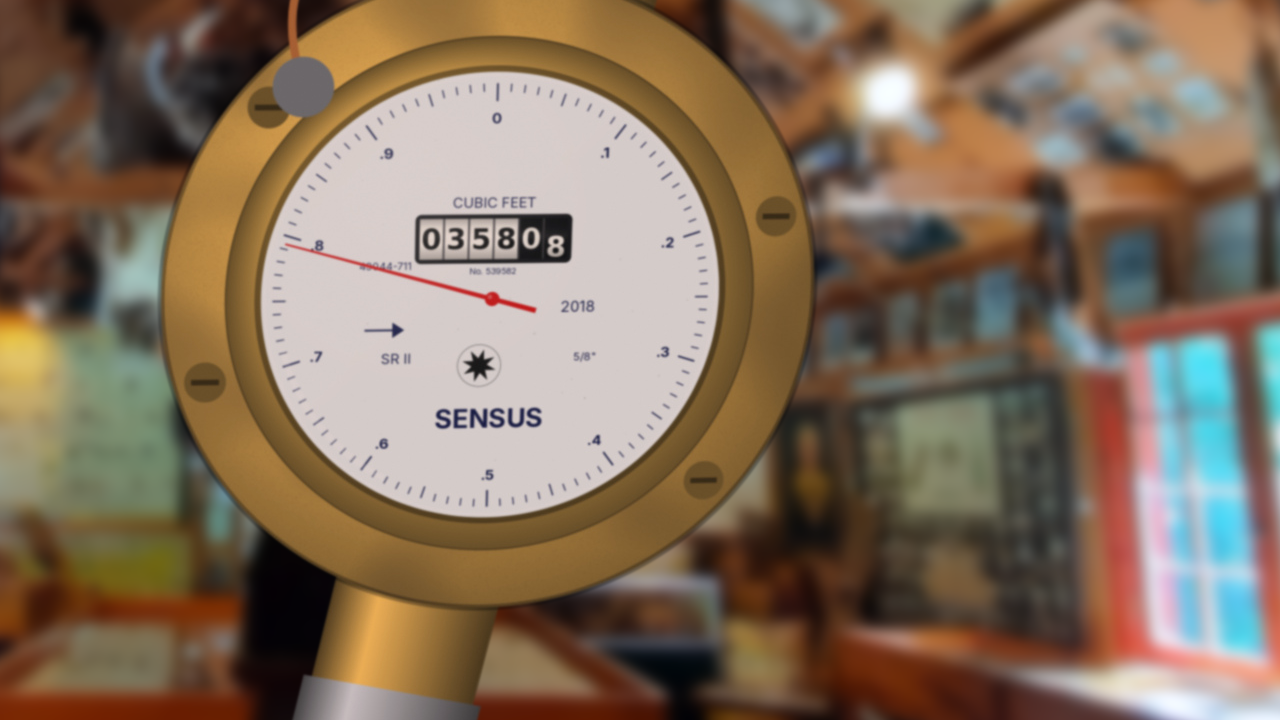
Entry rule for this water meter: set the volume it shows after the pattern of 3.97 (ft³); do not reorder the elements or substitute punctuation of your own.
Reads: 35807.79 (ft³)
